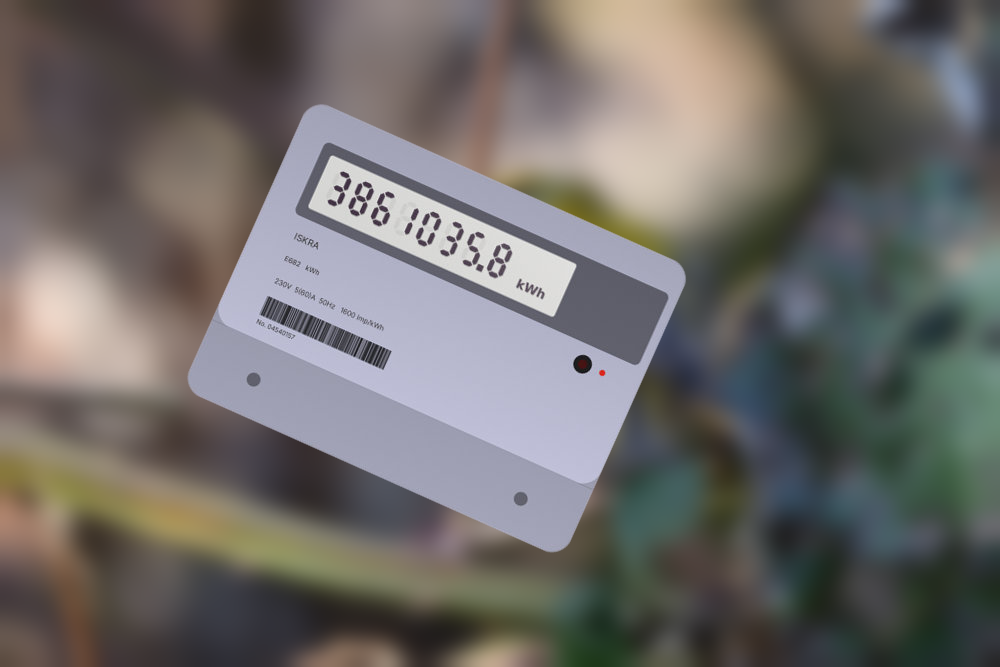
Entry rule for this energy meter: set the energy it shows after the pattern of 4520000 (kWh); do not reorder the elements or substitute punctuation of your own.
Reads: 3861035.8 (kWh)
